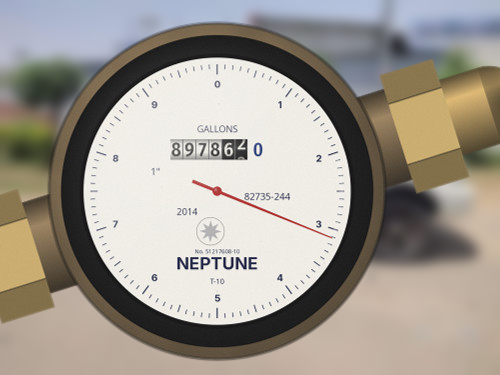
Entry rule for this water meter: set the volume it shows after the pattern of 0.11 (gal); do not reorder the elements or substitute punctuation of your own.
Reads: 8978623.1 (gal)
